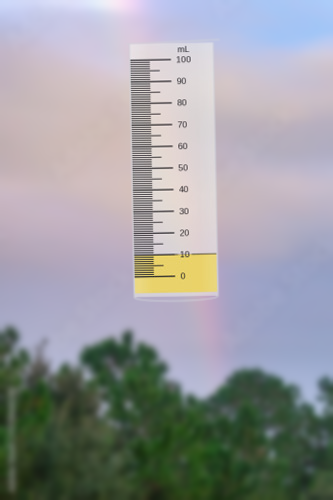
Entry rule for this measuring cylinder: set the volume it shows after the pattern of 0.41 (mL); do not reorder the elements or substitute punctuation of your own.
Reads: 10 (mL)
